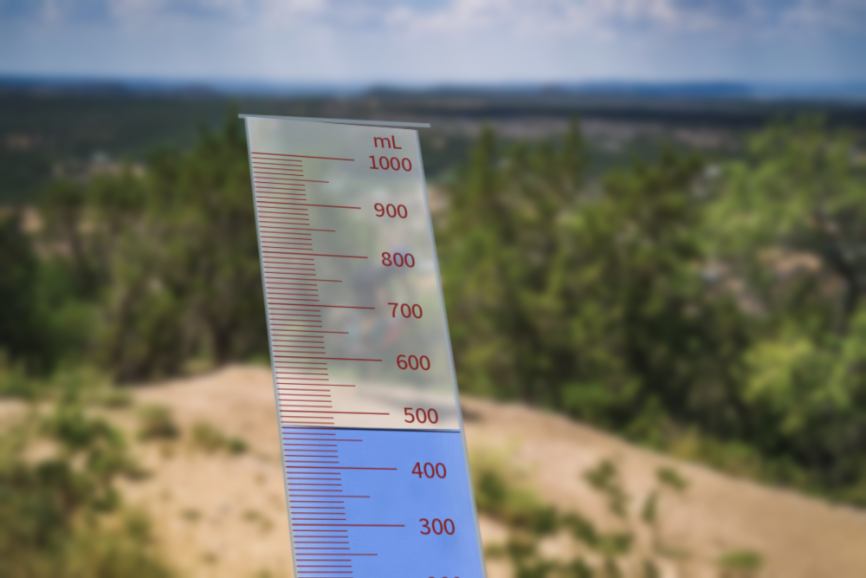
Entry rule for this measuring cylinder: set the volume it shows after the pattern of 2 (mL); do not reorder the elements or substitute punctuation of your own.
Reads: 470 (mL)
